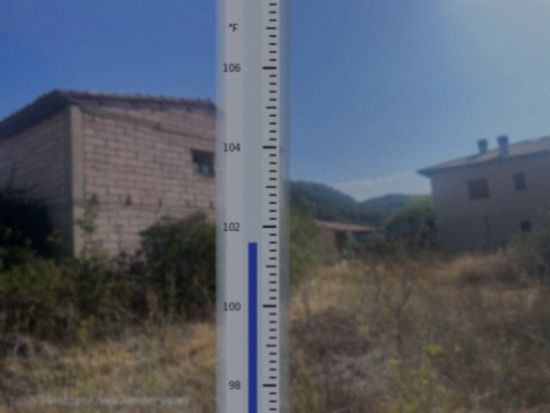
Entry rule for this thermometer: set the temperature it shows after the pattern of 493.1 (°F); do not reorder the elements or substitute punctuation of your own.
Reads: 101.6 (°F)
